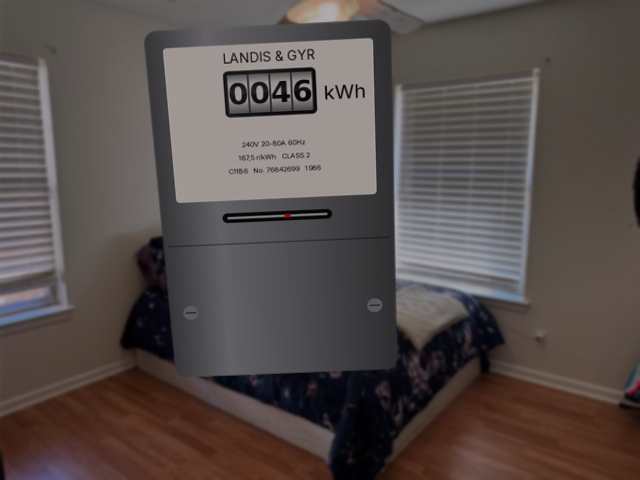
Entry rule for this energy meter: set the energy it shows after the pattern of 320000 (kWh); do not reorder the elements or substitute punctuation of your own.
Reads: 46 (kWh)
